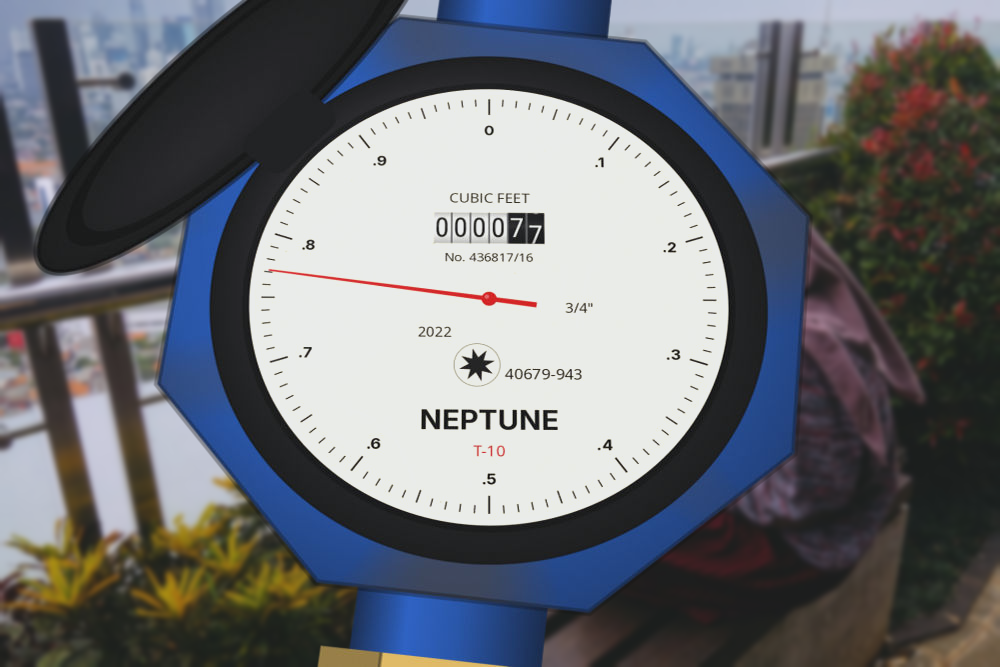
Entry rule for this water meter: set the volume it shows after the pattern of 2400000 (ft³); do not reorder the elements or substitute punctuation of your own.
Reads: 76.77 (ft³)
